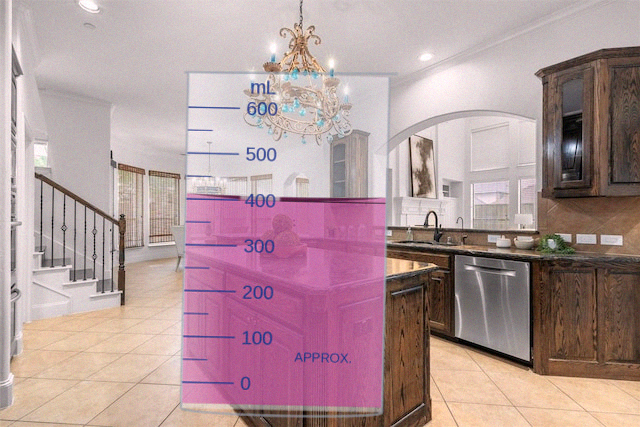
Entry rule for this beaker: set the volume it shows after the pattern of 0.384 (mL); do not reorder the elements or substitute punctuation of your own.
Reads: 400 (mL)
